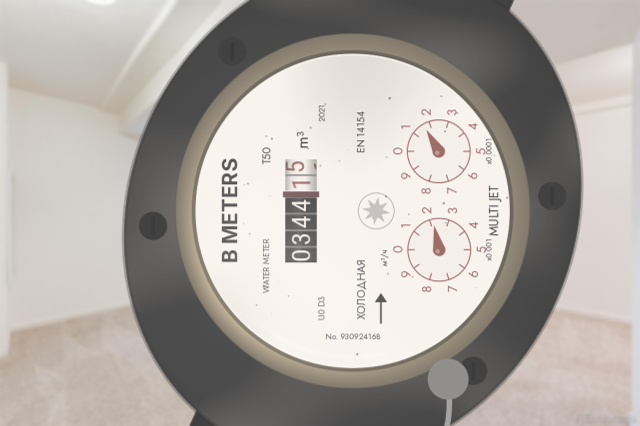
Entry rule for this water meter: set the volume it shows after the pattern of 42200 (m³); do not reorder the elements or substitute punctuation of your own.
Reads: 344.1521 (m³)
